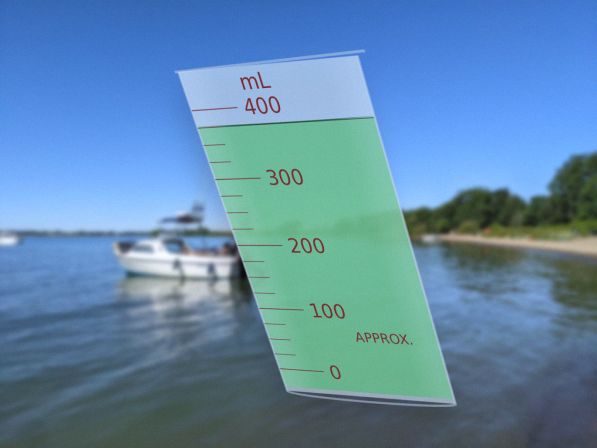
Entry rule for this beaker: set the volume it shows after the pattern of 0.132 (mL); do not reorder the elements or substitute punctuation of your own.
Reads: 375 (mL)
